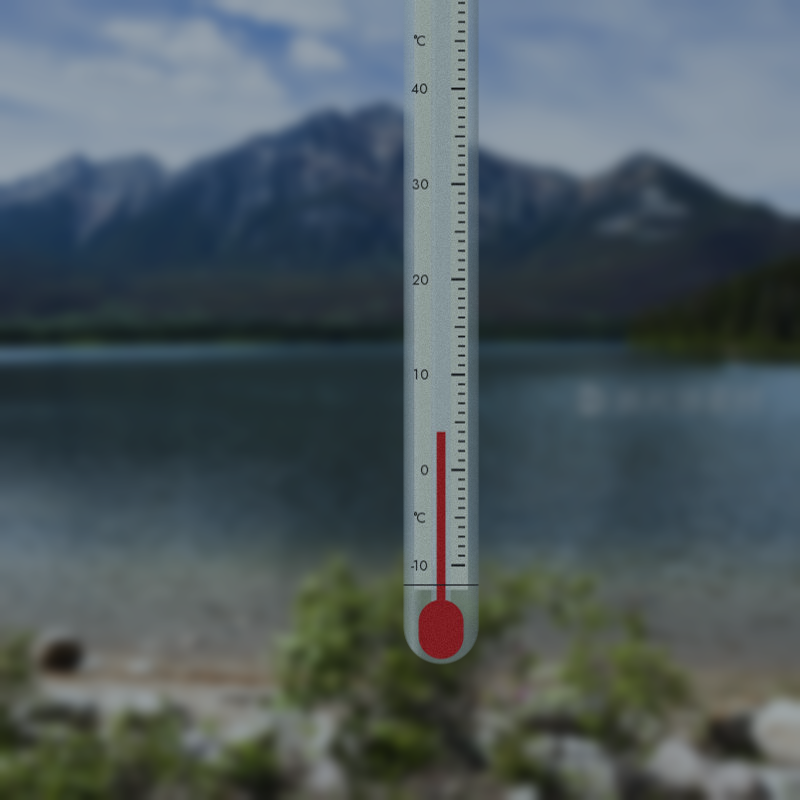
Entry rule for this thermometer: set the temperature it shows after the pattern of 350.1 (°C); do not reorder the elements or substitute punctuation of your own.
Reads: 4 (°C)
